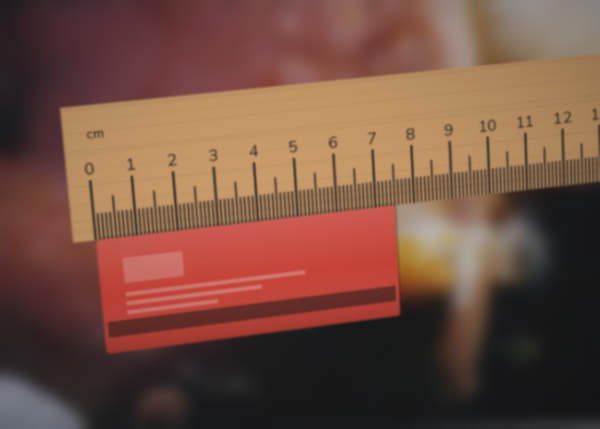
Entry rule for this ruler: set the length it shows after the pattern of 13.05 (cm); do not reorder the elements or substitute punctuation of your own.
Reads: 7.5 (cm)
